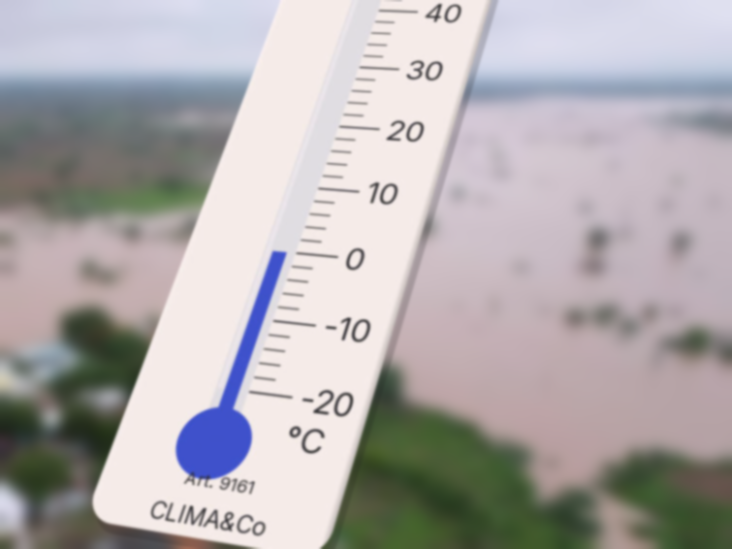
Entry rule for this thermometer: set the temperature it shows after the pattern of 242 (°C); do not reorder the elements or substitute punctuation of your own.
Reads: 0 (°C)
